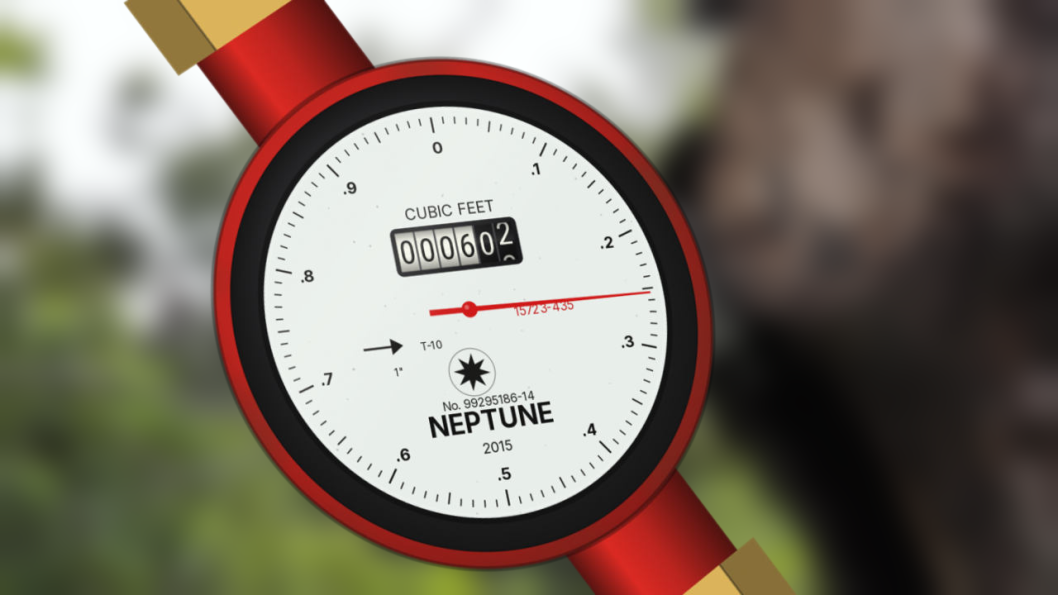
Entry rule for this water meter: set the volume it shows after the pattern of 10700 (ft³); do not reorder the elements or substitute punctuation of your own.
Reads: 602.25 (ft³)
